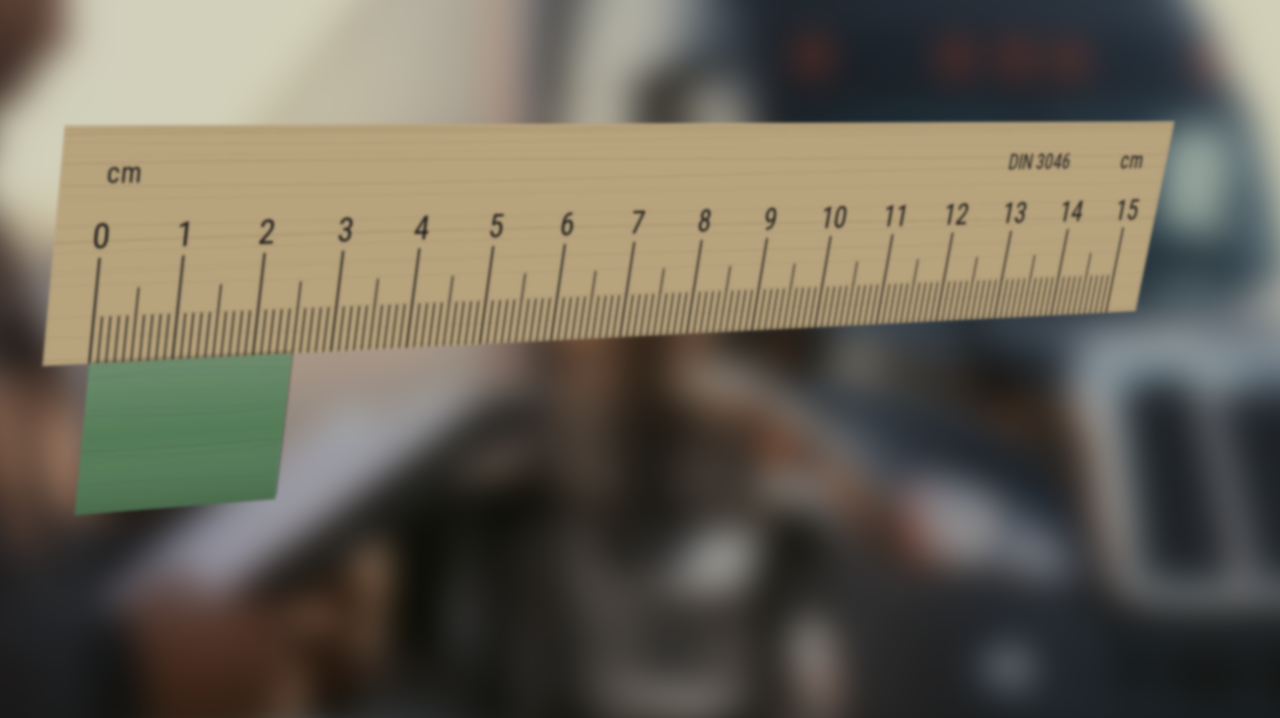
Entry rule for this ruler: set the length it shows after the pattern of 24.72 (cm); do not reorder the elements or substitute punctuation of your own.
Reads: 2.5 (cm)
